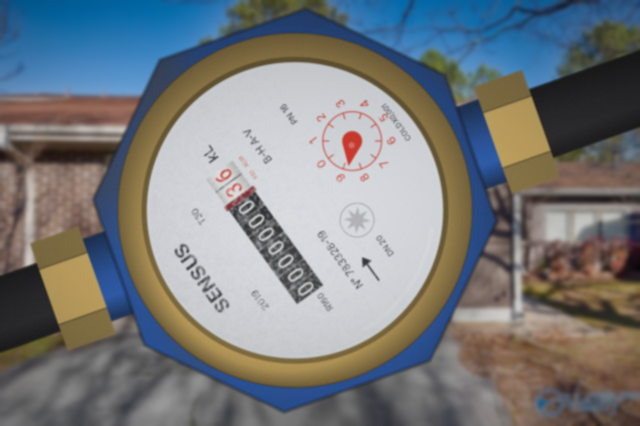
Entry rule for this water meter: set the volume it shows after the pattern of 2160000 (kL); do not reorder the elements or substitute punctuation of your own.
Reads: 0.368 (kL)
